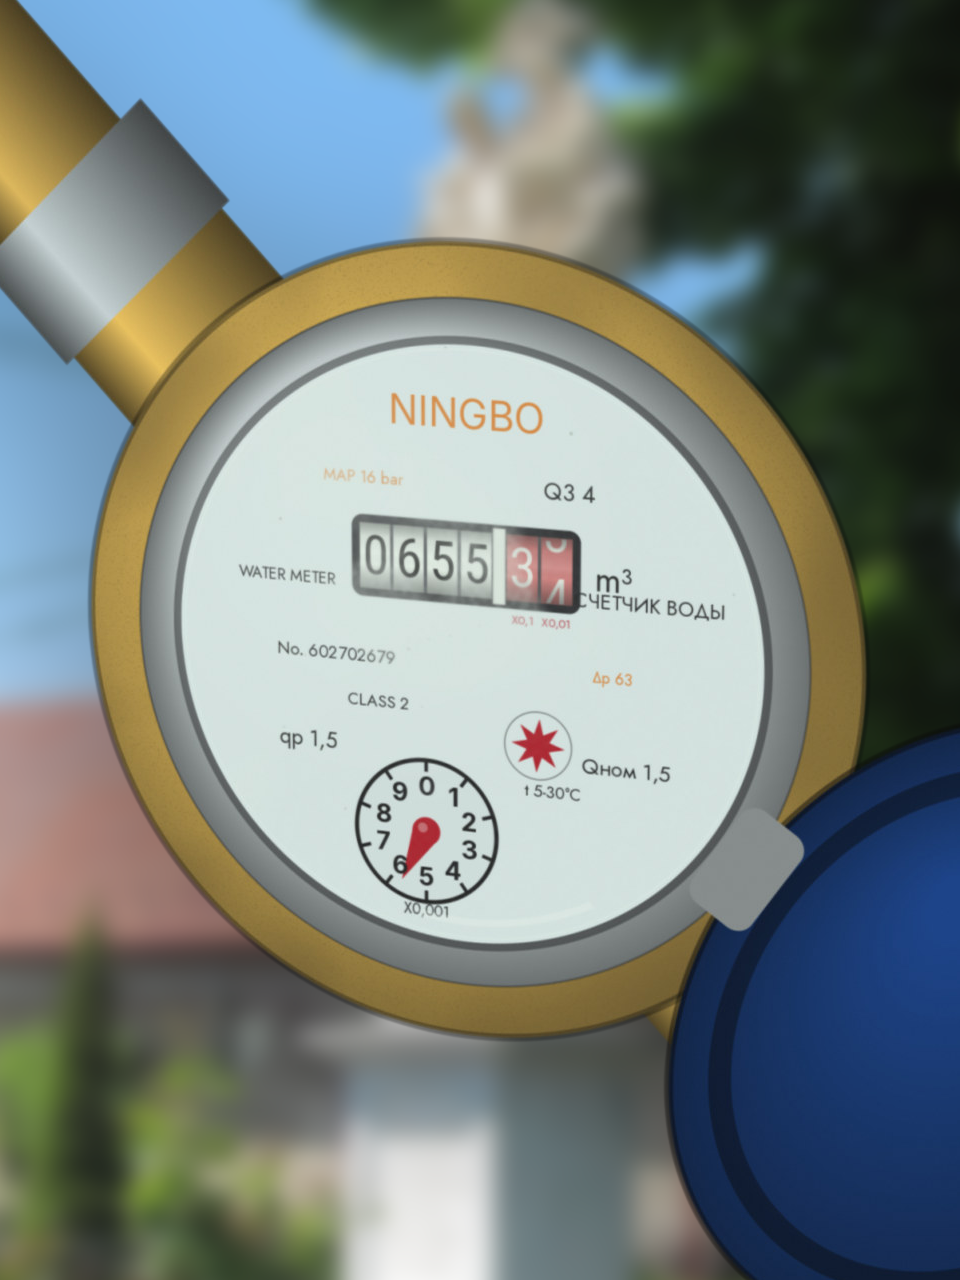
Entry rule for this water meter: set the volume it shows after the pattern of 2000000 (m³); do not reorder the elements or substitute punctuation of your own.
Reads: 655.335 (m³)
